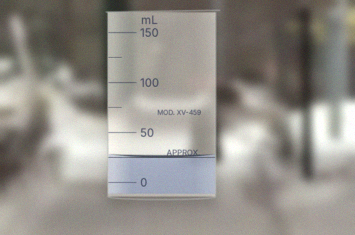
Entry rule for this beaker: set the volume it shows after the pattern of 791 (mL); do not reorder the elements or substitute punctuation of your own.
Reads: 25 (mL)
